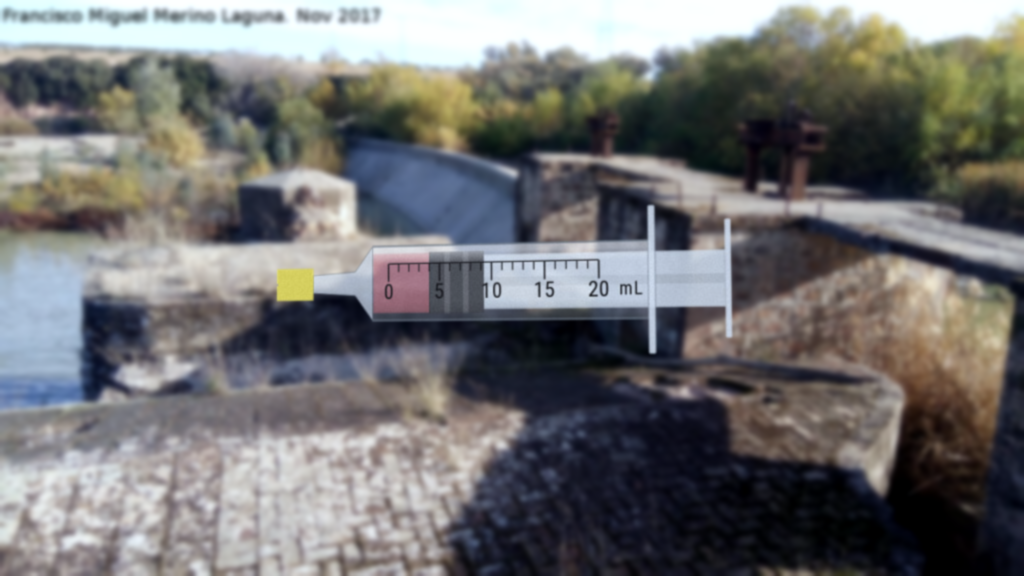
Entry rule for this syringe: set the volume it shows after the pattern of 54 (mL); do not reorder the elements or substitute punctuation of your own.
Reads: 4 (mL)
